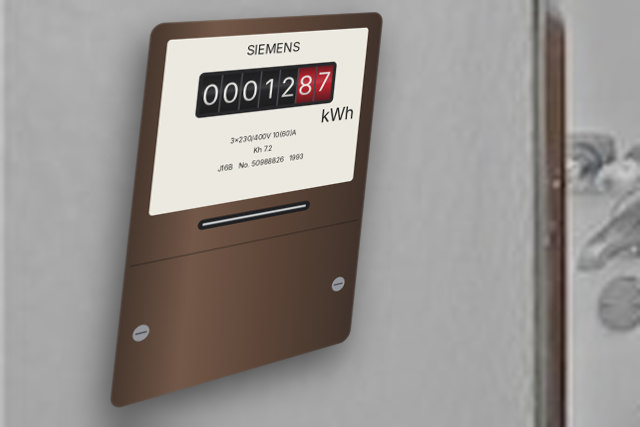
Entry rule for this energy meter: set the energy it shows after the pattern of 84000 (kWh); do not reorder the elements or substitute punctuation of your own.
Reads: 12.87 (kWh)
